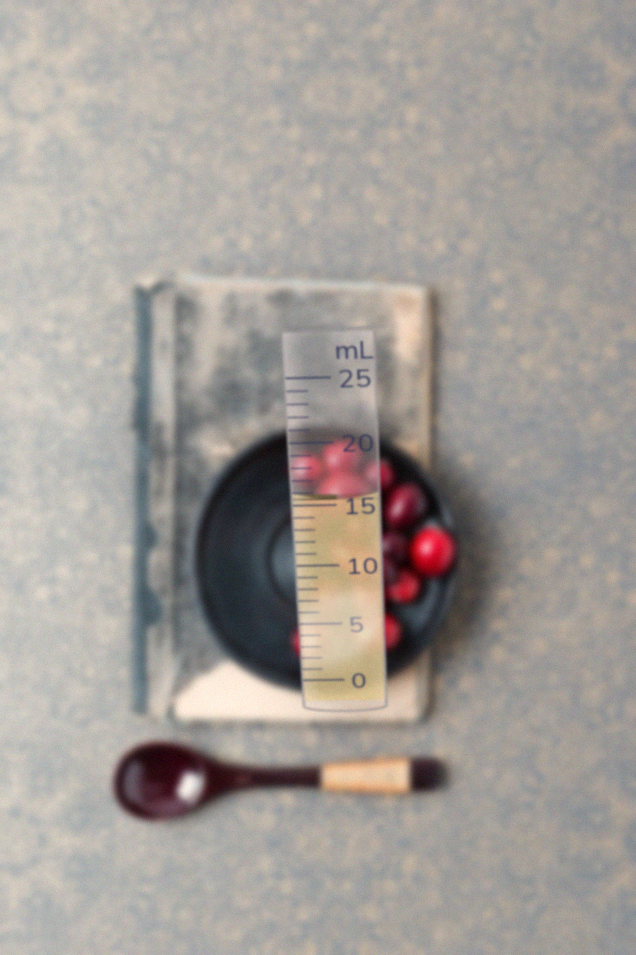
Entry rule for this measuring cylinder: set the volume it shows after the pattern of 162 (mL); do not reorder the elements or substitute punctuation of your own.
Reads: 15.5 (mL)
